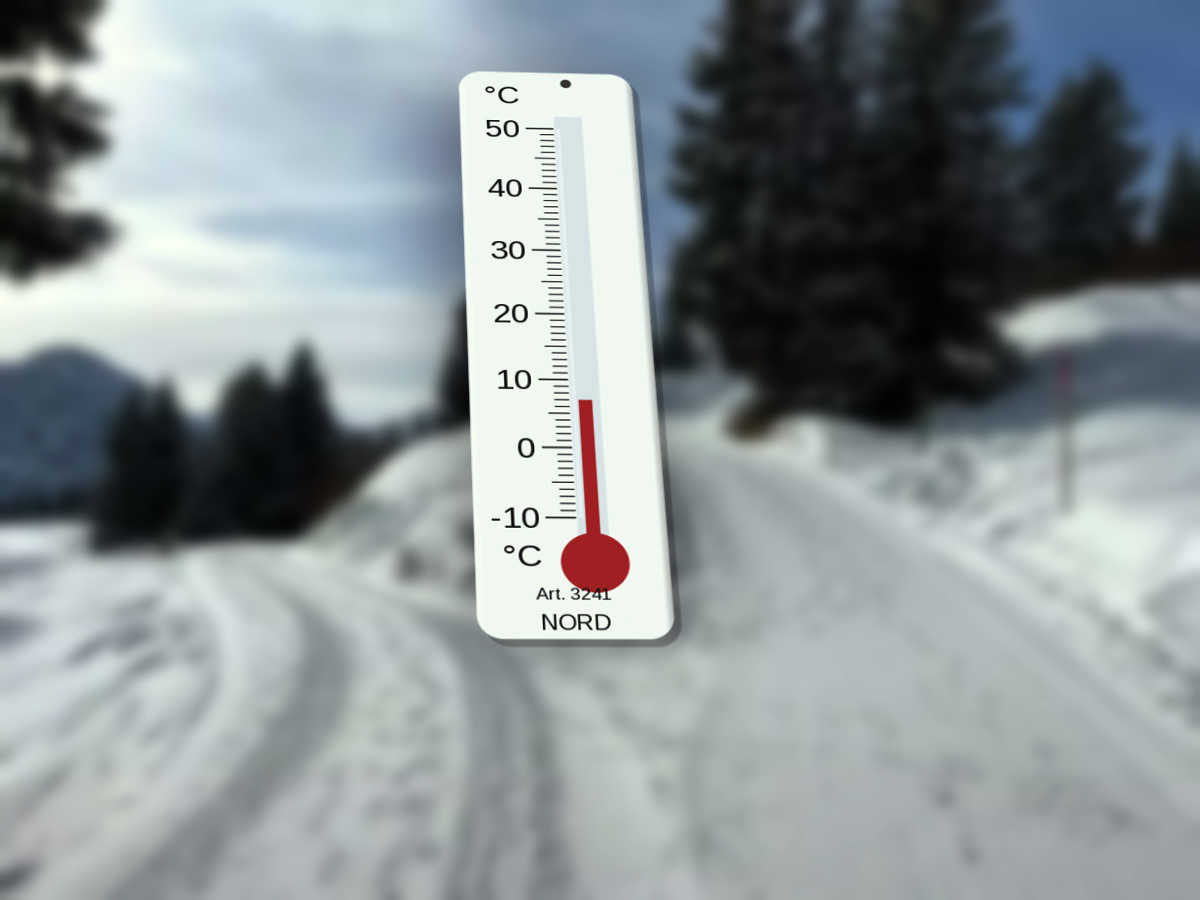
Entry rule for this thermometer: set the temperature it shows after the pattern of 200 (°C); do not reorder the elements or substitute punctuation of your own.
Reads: 7 (°C)
